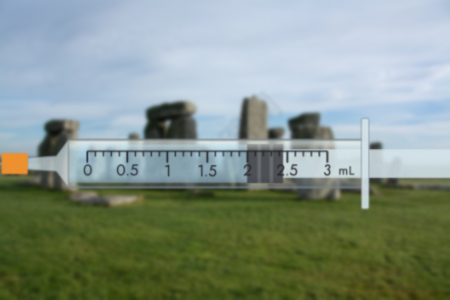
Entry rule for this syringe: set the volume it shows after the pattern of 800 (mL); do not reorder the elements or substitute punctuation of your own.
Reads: 2 (mL)
